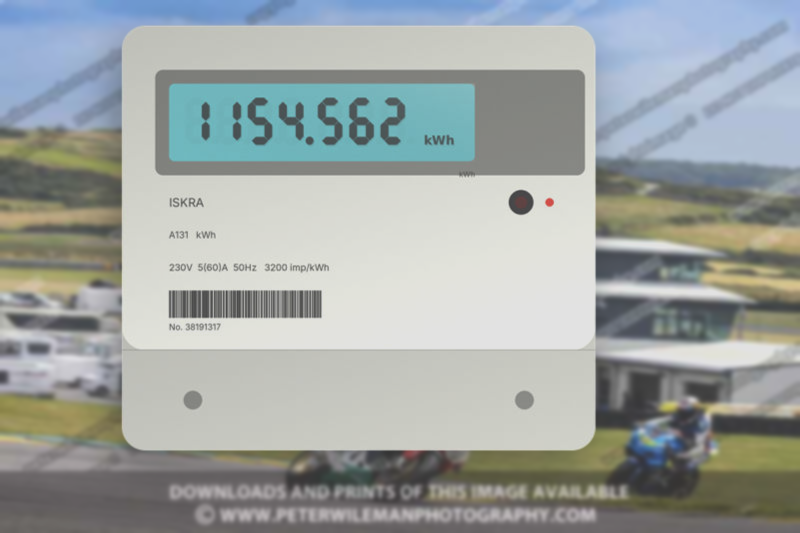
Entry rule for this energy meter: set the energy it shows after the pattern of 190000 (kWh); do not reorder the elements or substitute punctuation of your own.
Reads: 1154.562 (kWh)
